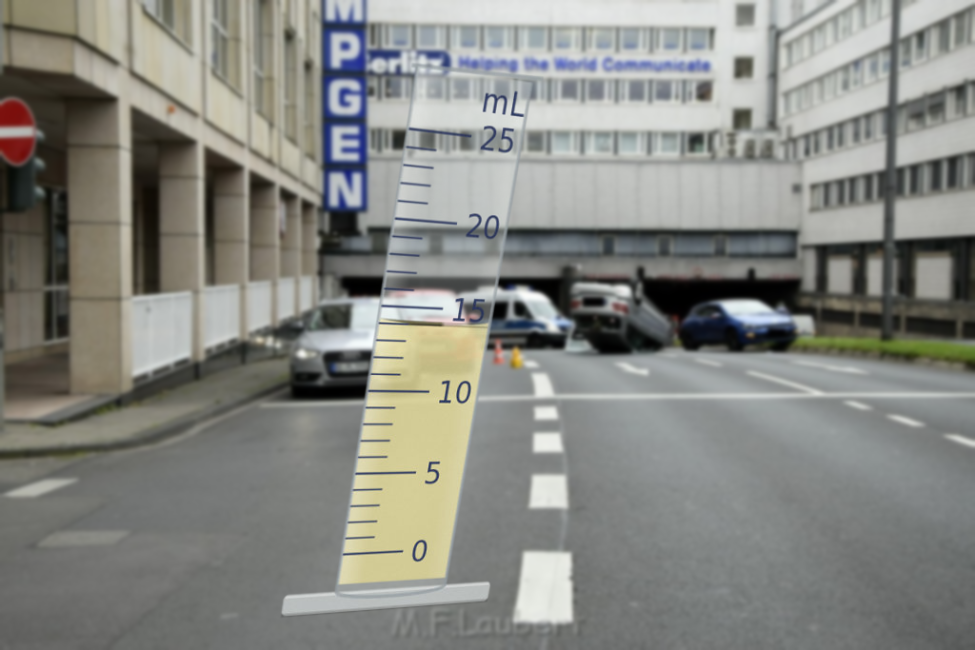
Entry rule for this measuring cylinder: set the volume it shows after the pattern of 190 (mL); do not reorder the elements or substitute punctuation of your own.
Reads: 14 (mL)
